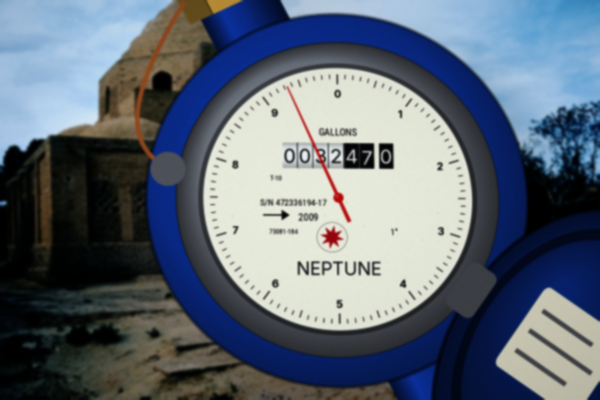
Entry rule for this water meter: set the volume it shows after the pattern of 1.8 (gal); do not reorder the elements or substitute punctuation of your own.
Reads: 32469.3 (gal)
